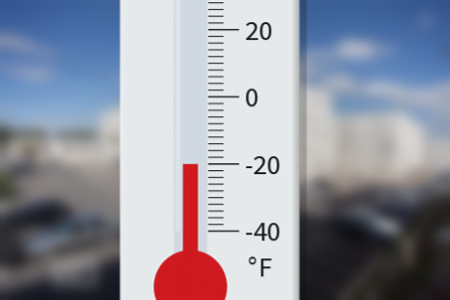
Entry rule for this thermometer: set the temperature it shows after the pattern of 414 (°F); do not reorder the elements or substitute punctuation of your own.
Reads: -20 (°F)
